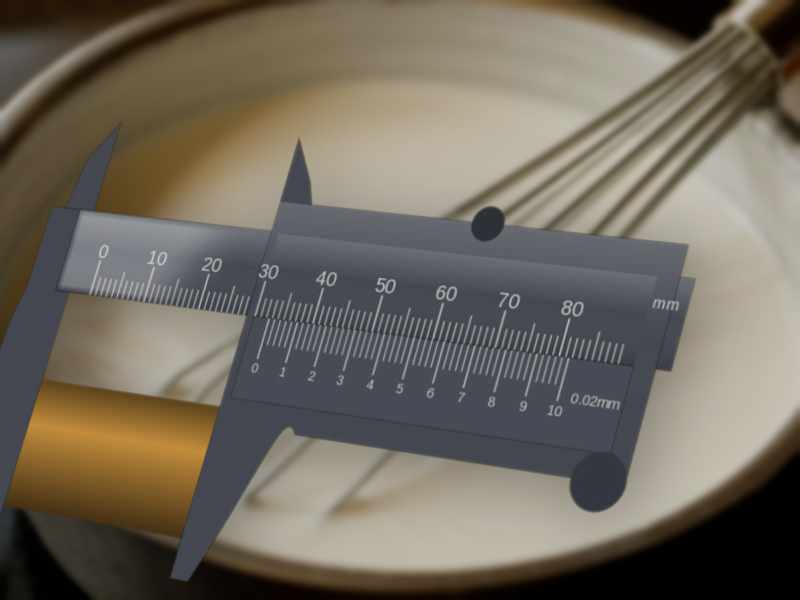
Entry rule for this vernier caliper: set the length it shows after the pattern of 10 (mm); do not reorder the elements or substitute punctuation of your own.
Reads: 32.5 (mm)
